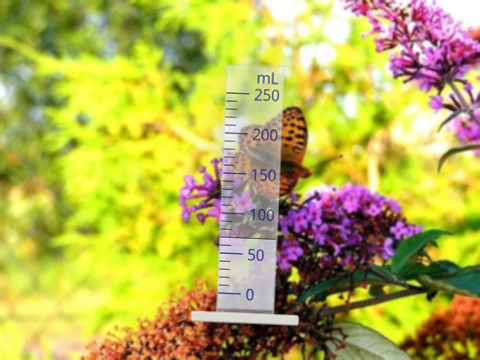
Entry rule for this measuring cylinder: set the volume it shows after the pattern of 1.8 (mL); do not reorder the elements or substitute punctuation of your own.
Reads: 70 (mL)
